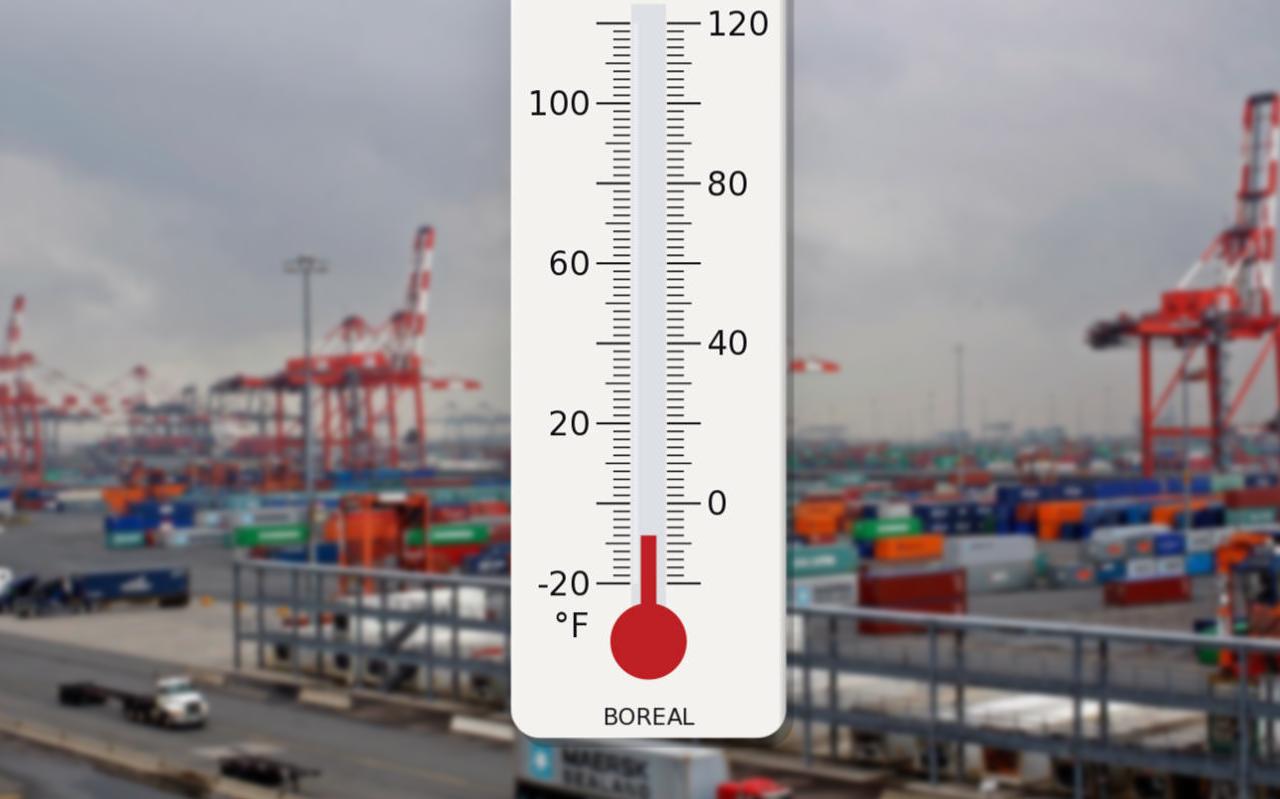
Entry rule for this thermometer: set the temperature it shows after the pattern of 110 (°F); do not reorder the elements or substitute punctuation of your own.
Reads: -8 (°F)
